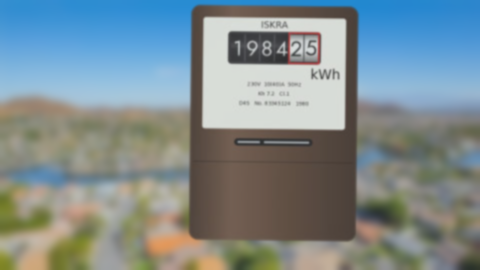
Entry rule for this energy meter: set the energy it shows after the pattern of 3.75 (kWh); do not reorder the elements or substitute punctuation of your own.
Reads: 1984.25 (kWh)
